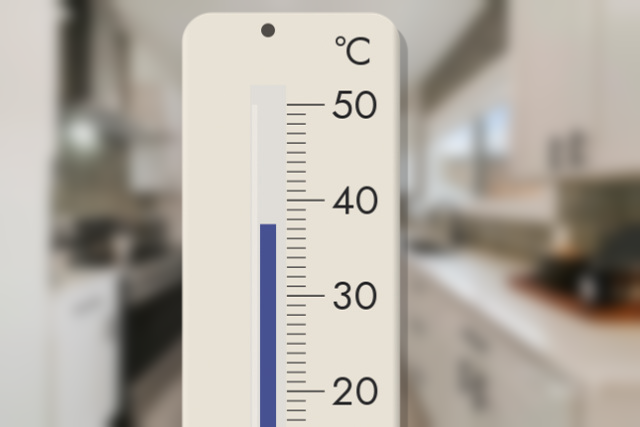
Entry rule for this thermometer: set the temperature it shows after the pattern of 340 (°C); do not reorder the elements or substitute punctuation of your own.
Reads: 37.5 (°C)
